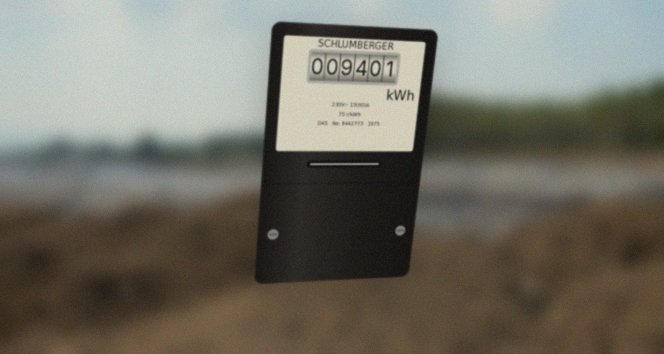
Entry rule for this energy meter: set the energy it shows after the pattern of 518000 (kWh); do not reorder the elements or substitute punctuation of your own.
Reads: 9401 (kWh)
